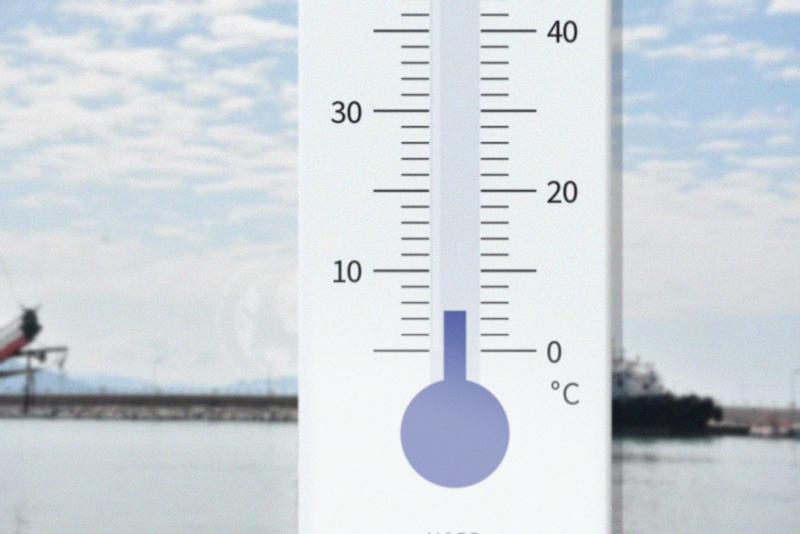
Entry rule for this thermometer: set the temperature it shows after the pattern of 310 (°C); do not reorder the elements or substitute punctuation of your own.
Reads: 5 (°C)
